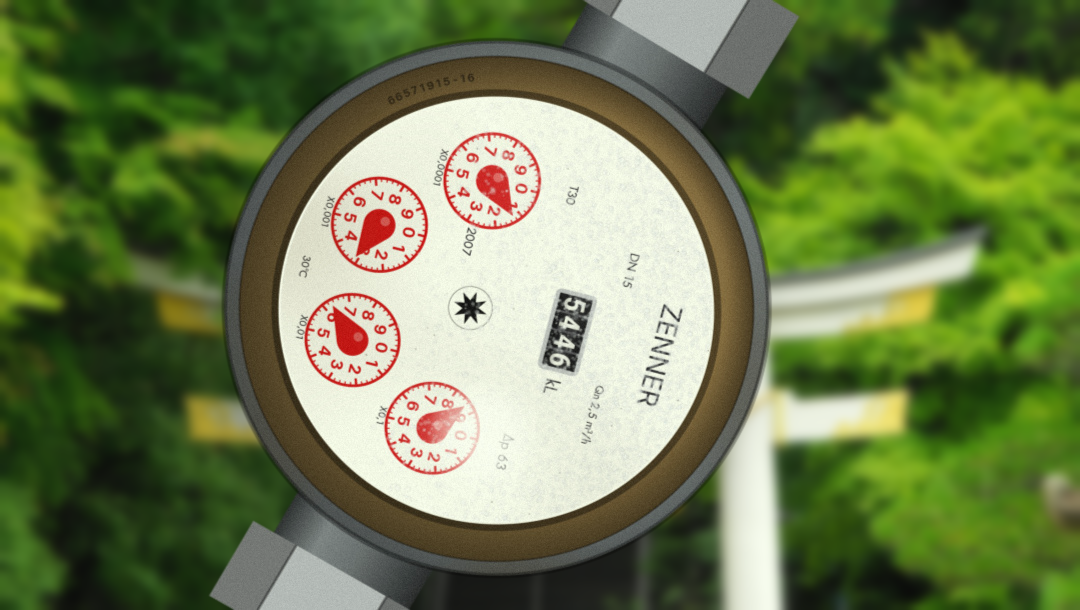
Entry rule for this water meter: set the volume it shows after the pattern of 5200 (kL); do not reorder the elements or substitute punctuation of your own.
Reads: 5446.8631 (kL)
